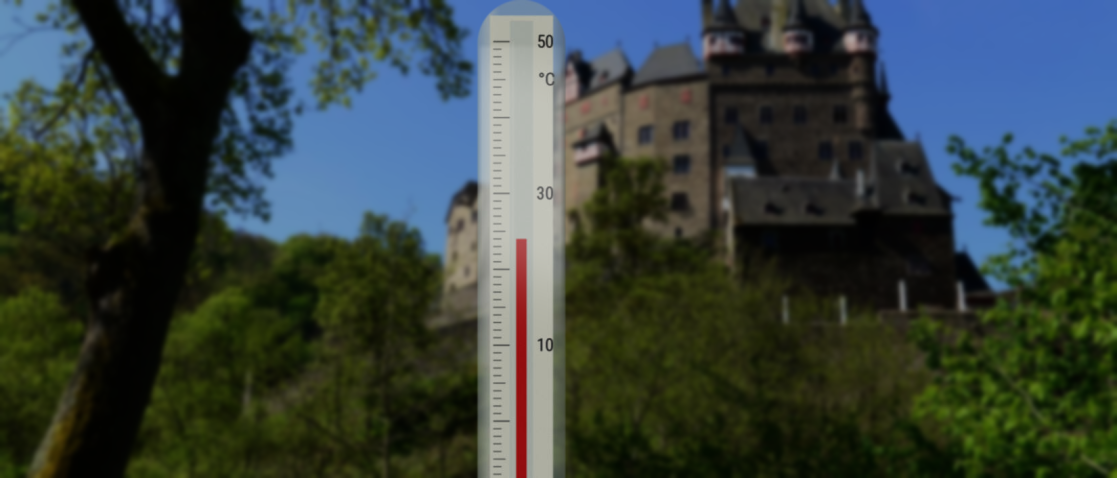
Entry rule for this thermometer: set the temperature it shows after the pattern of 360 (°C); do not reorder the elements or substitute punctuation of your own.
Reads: 24 (°C)
